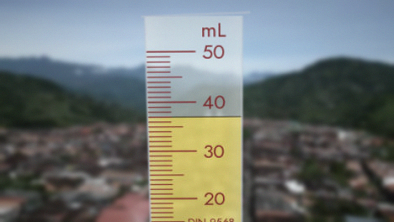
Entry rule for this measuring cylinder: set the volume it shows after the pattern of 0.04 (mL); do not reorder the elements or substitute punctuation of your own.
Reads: 37 (mL)
